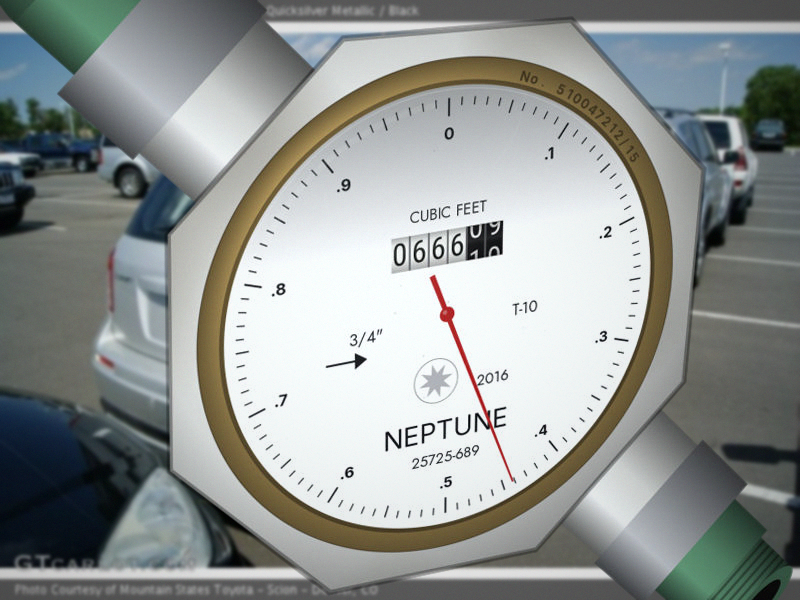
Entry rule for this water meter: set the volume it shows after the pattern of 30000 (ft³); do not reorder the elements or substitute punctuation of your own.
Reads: 66609.44 (ft³)
